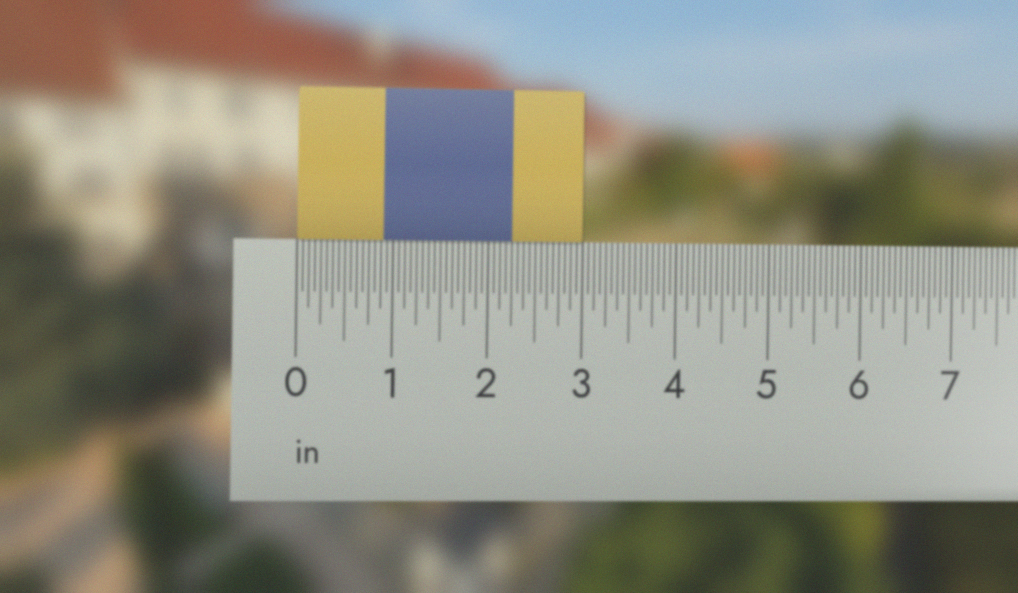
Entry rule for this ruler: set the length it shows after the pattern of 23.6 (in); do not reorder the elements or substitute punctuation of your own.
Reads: 3 (in)
